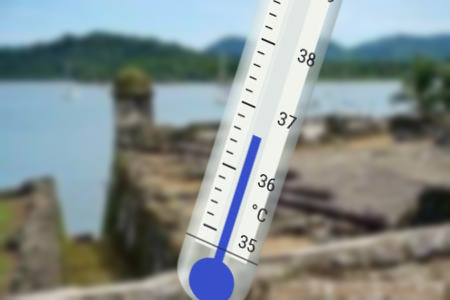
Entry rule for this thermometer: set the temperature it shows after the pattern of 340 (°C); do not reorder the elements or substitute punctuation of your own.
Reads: 36.6 (°C)
